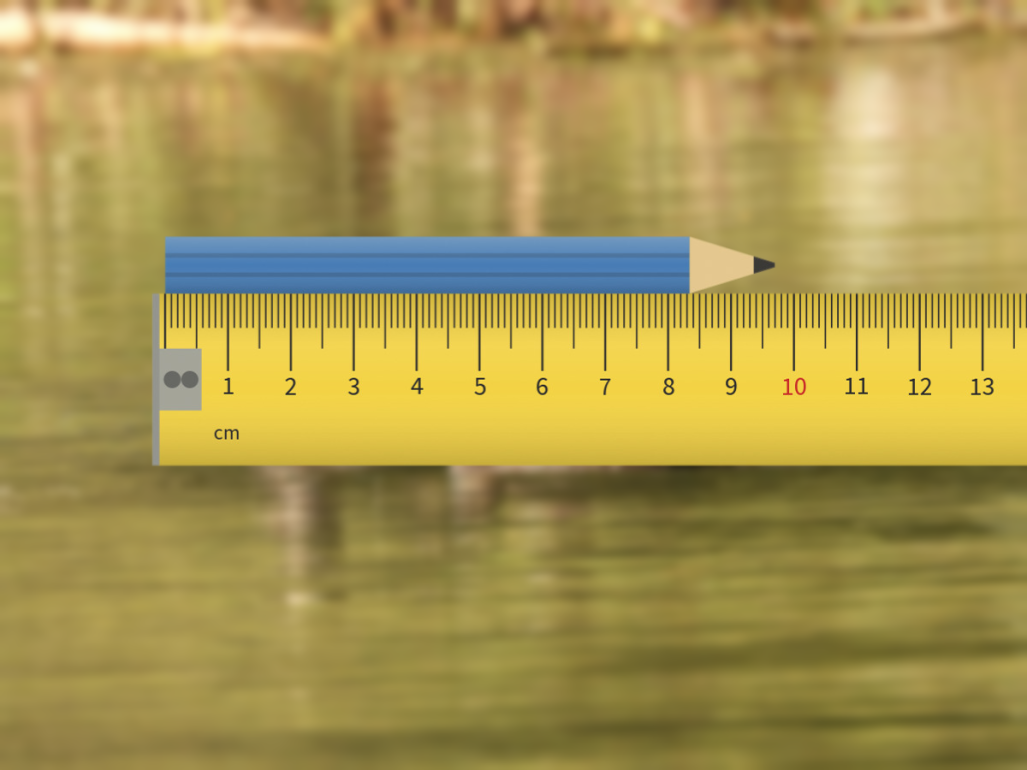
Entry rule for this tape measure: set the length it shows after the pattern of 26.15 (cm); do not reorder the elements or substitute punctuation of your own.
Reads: 9.7 (cm)
